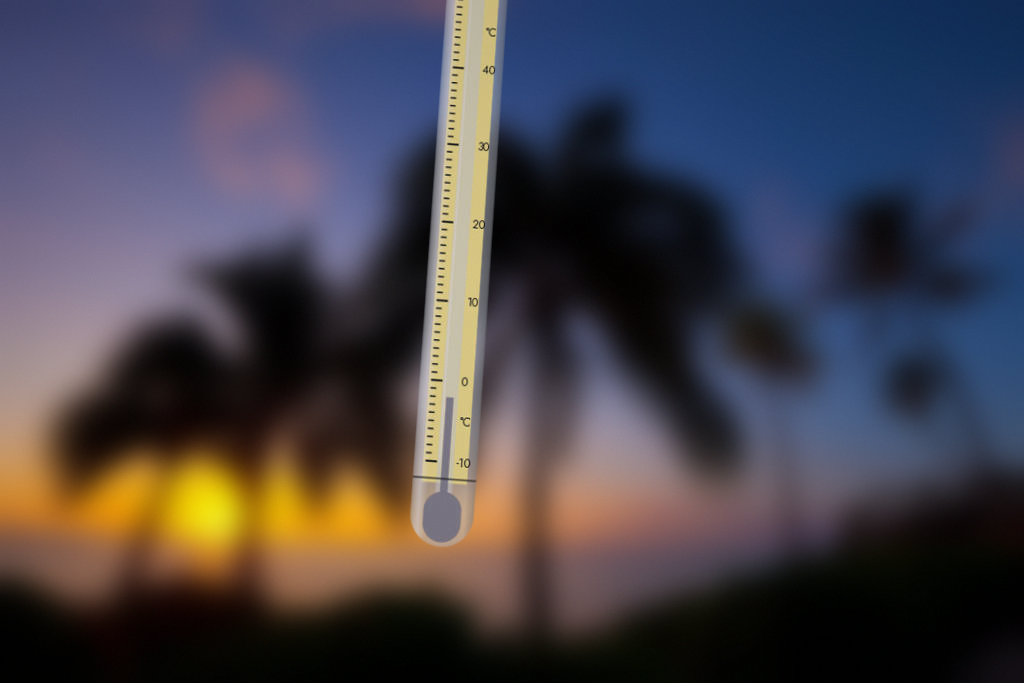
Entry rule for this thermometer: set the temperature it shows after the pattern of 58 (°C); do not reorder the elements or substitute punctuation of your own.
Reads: -2 (°C)
